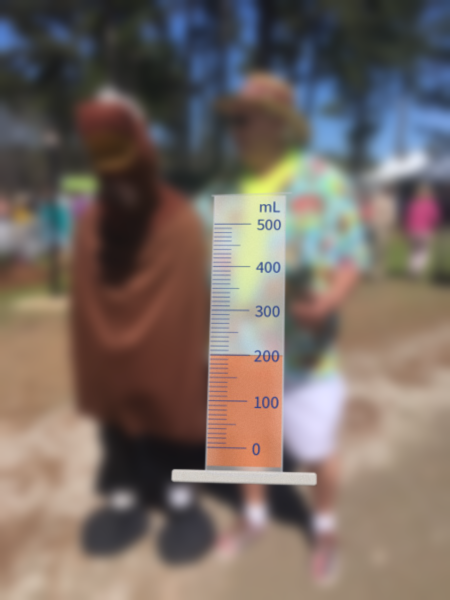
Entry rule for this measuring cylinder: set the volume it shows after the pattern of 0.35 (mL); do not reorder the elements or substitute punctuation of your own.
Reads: 200 (mL)
